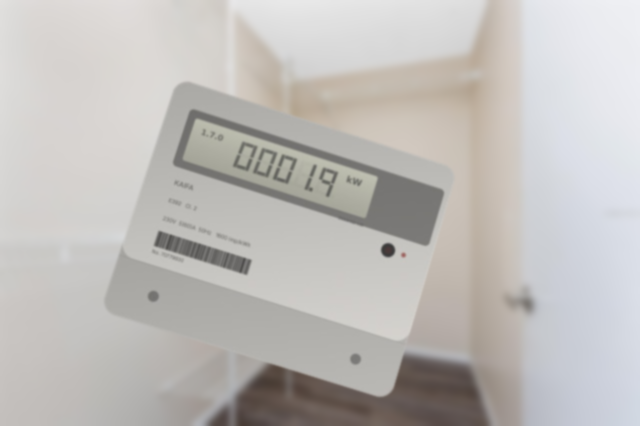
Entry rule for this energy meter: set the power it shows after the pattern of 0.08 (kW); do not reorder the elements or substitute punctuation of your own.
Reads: 1.9 (kW)
